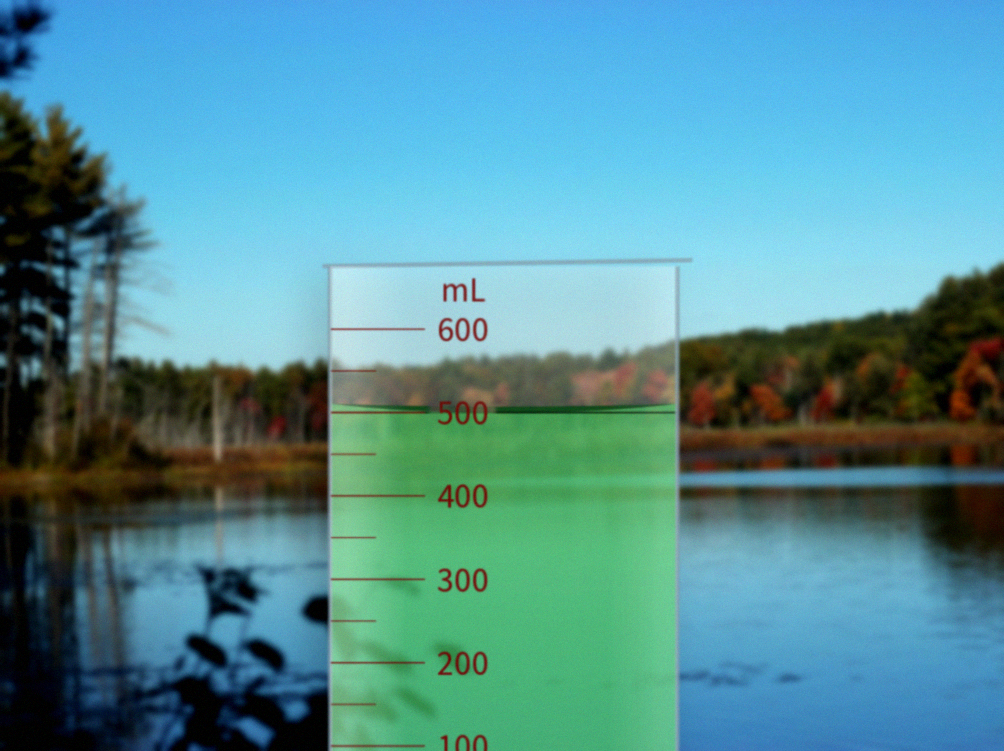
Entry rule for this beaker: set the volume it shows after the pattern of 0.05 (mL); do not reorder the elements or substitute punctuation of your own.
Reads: 500 (mL)
